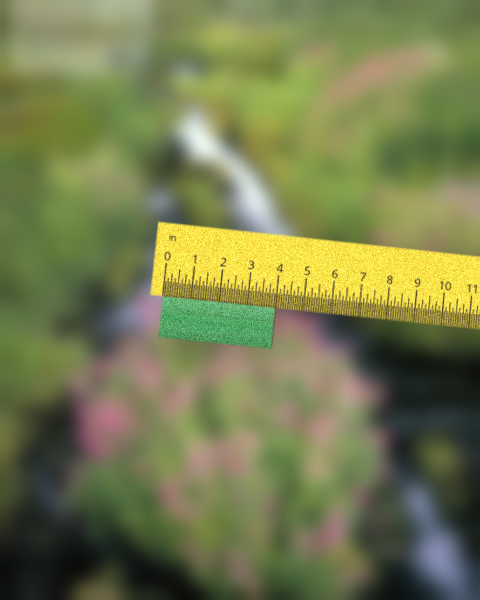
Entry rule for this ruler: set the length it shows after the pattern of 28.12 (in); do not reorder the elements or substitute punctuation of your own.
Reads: 4 (in)
